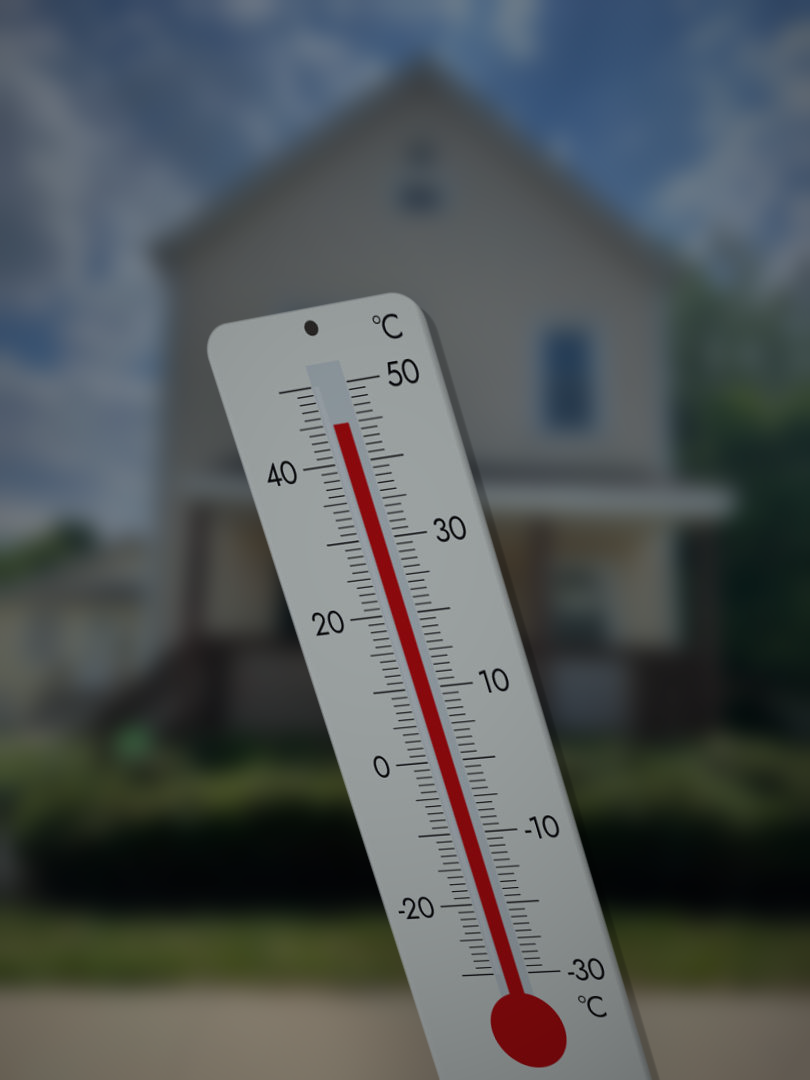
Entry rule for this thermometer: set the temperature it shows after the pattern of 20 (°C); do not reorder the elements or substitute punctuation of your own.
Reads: 45 (°C)
